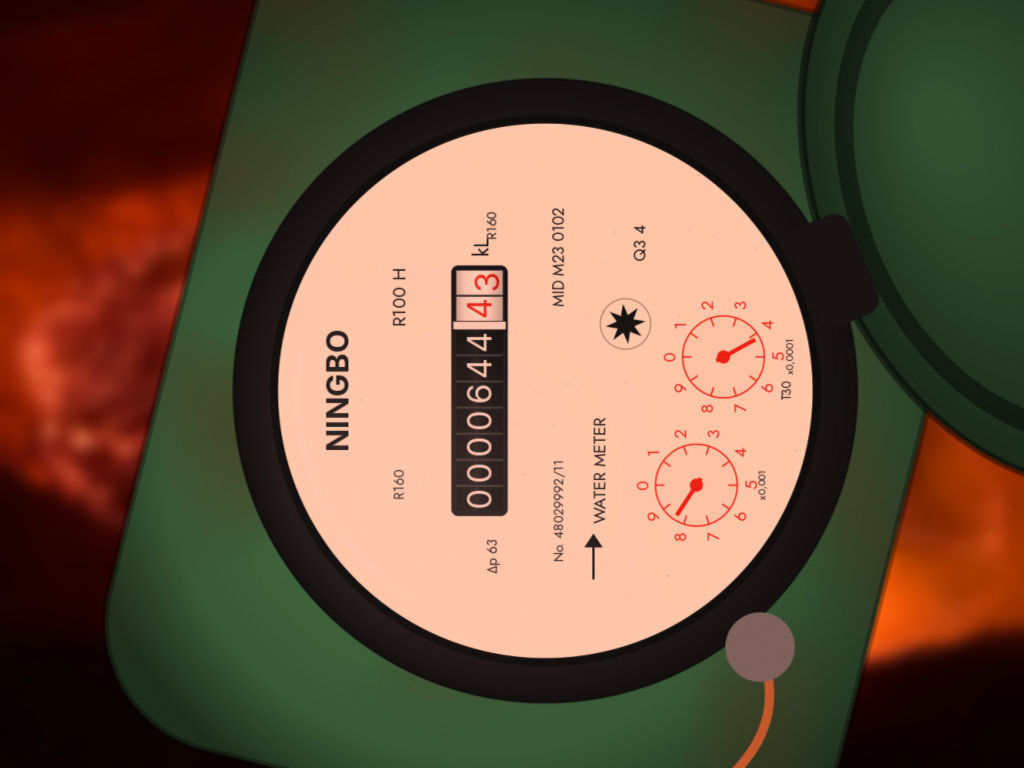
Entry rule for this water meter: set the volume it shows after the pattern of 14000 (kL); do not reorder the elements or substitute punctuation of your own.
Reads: 644.4284 (kL)
